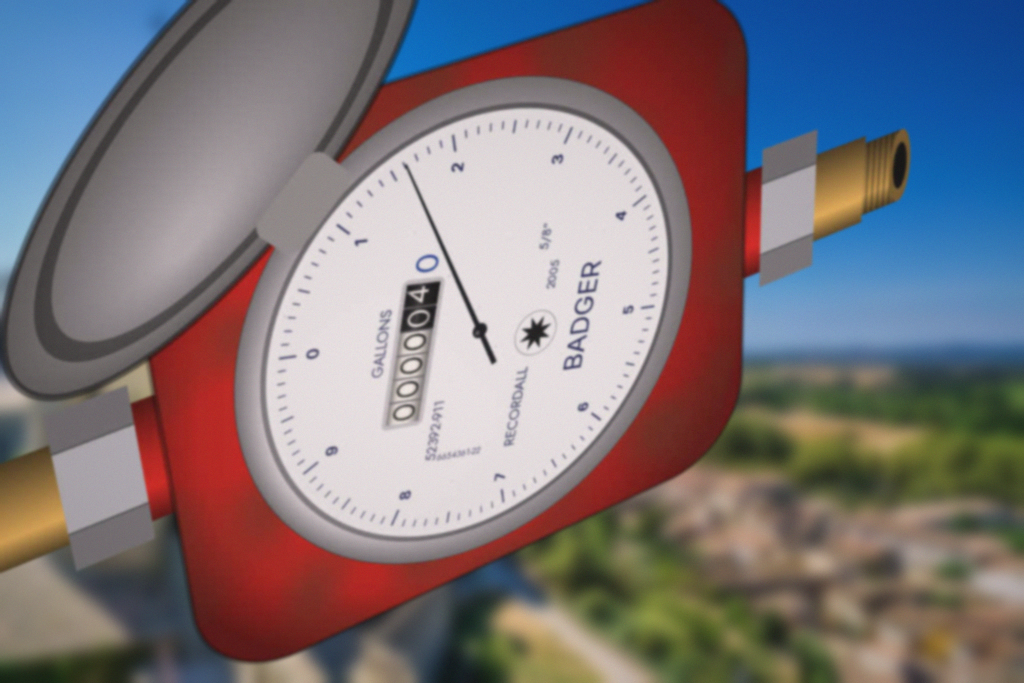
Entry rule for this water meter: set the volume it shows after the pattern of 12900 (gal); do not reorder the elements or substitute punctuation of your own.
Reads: 41.6 (gal)
